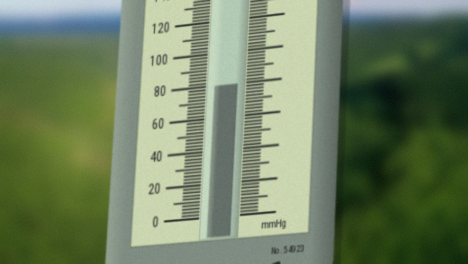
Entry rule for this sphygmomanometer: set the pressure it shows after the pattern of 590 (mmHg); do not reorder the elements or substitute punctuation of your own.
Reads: 80 (mmHg)
